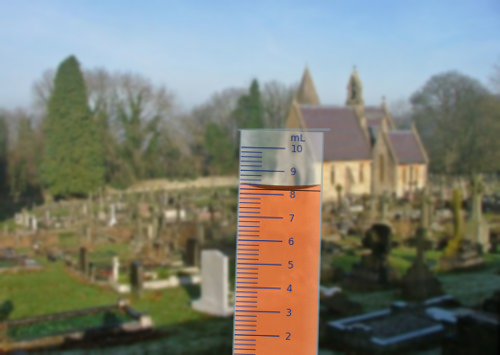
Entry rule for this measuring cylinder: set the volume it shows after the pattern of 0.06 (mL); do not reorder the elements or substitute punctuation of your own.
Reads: 8.2 (mL)
